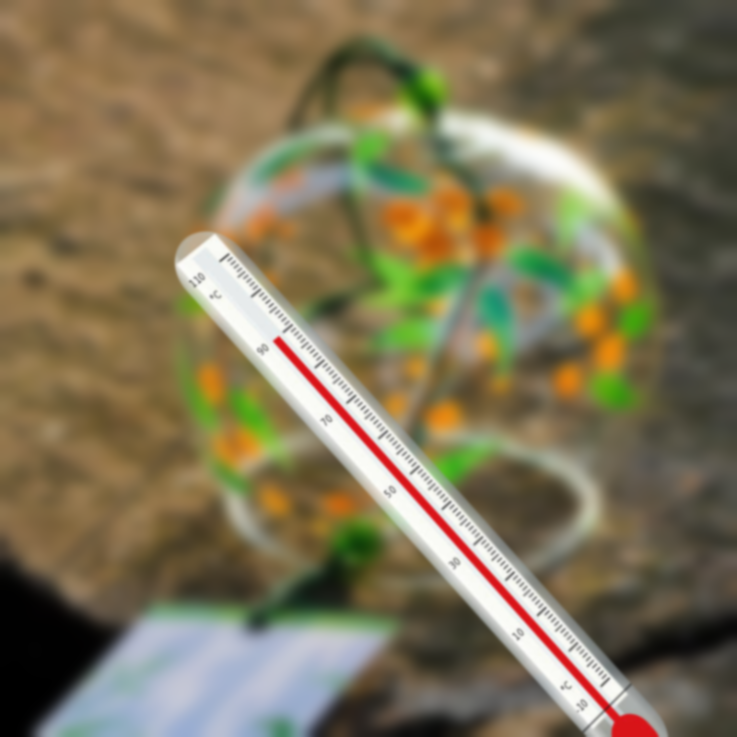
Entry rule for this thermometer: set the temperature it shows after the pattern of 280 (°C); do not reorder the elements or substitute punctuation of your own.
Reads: 90 (°C)
